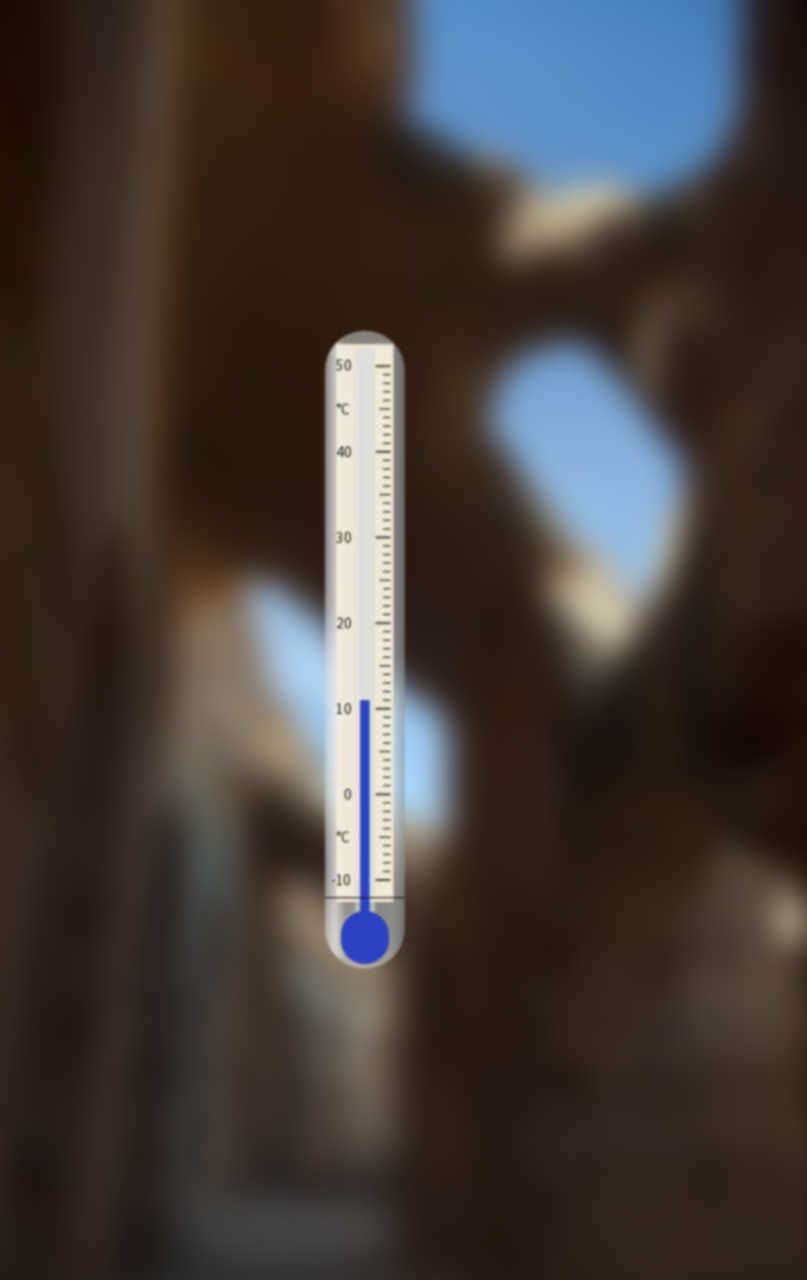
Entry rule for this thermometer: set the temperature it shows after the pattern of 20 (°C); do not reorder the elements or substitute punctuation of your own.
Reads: 11 (°C)
